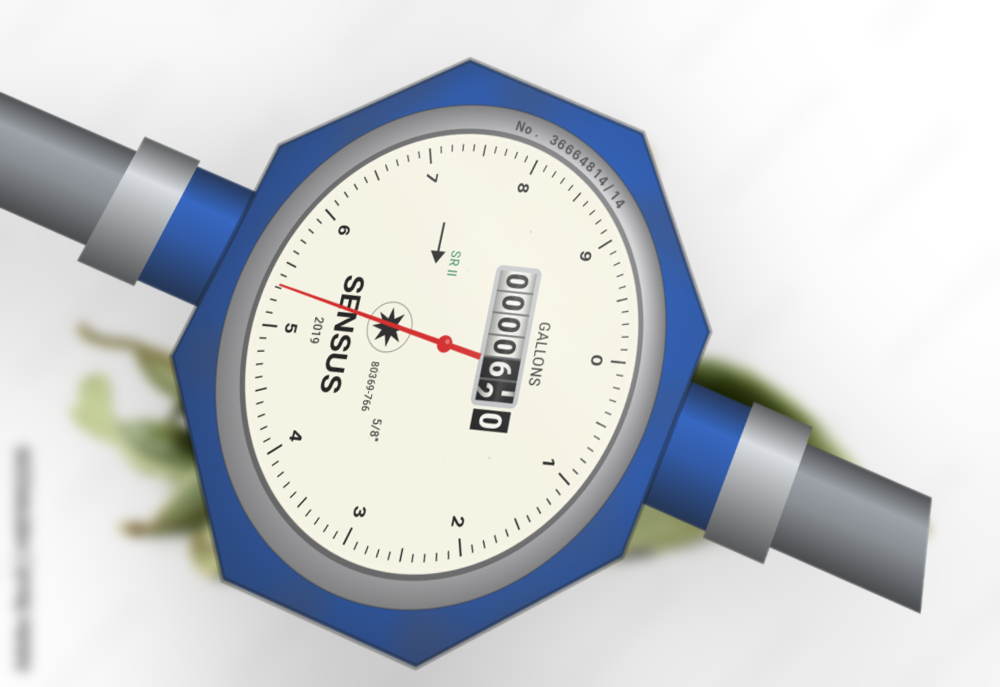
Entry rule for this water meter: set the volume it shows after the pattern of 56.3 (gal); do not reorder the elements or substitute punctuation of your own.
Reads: 615.3 (gal)
